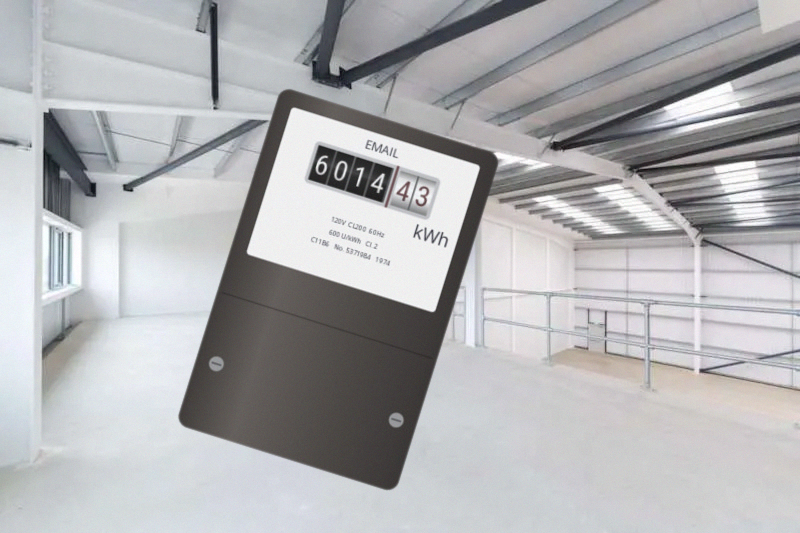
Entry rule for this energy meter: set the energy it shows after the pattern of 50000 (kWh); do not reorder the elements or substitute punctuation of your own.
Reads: 6014.43 (kWh)
